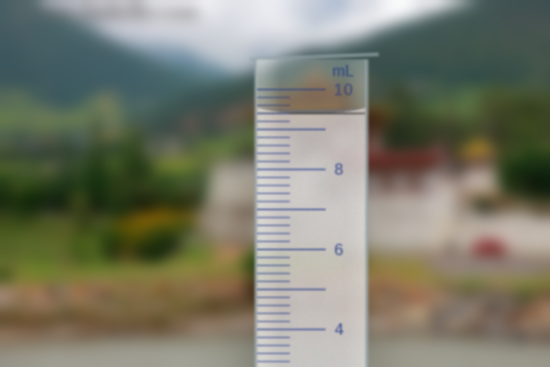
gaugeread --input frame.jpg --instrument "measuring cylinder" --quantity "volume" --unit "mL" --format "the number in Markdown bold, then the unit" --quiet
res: **9.4** mL
